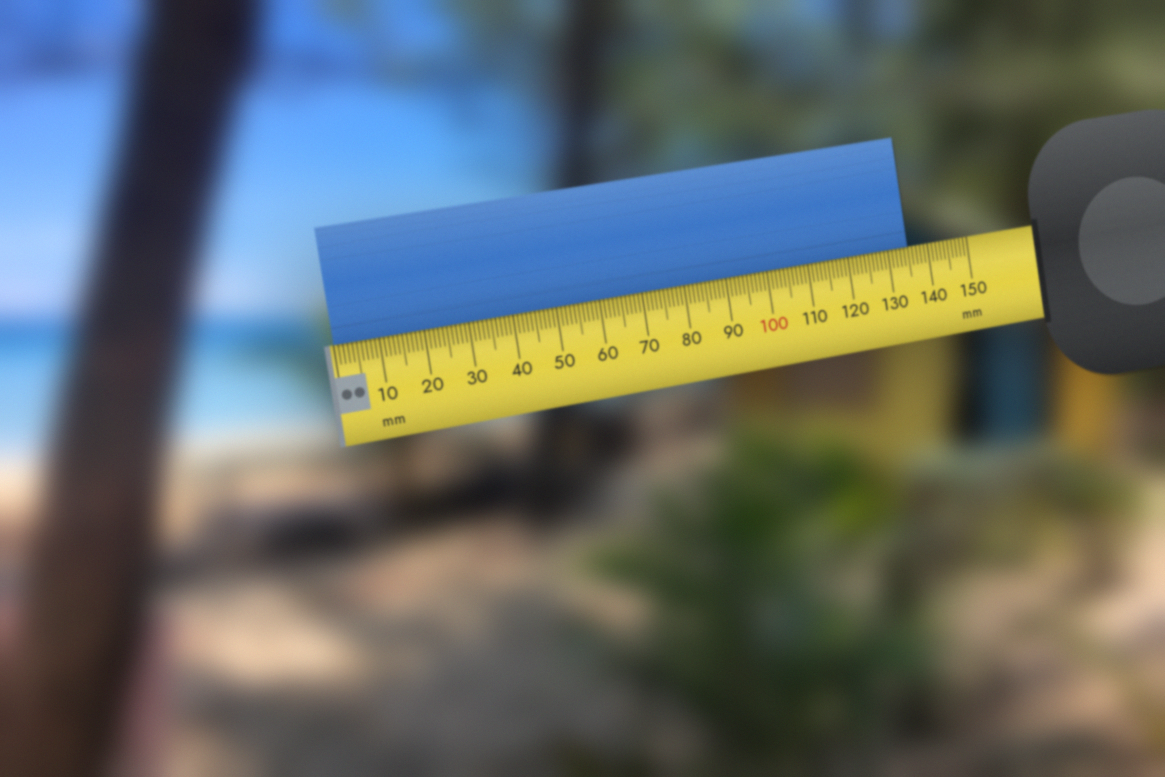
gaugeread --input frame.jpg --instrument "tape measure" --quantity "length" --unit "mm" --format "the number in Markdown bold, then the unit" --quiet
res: **135** mm
